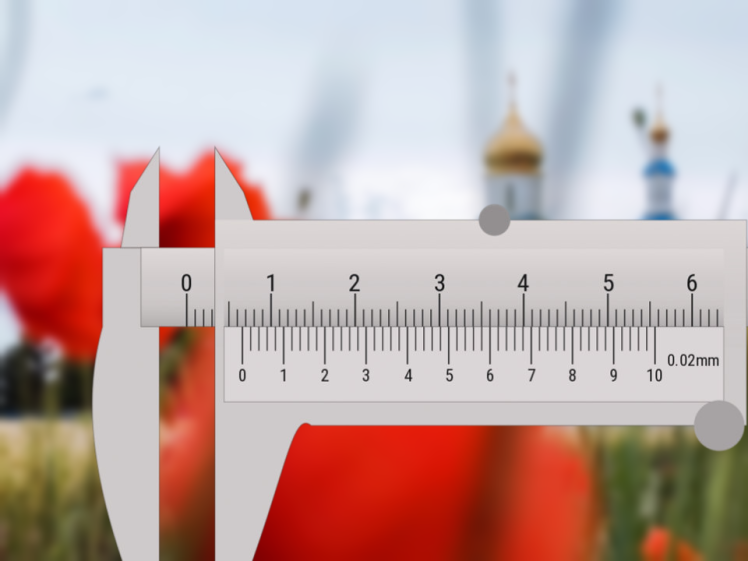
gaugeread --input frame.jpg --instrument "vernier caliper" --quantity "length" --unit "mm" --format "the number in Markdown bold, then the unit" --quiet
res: **6.6** mm
